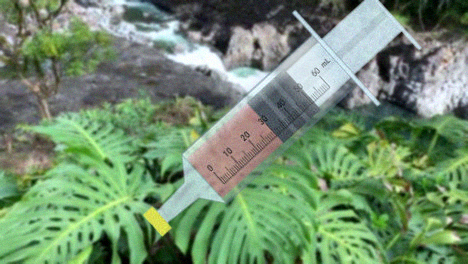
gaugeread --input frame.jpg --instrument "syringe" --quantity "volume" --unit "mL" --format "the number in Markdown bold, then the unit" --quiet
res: **30** mL
